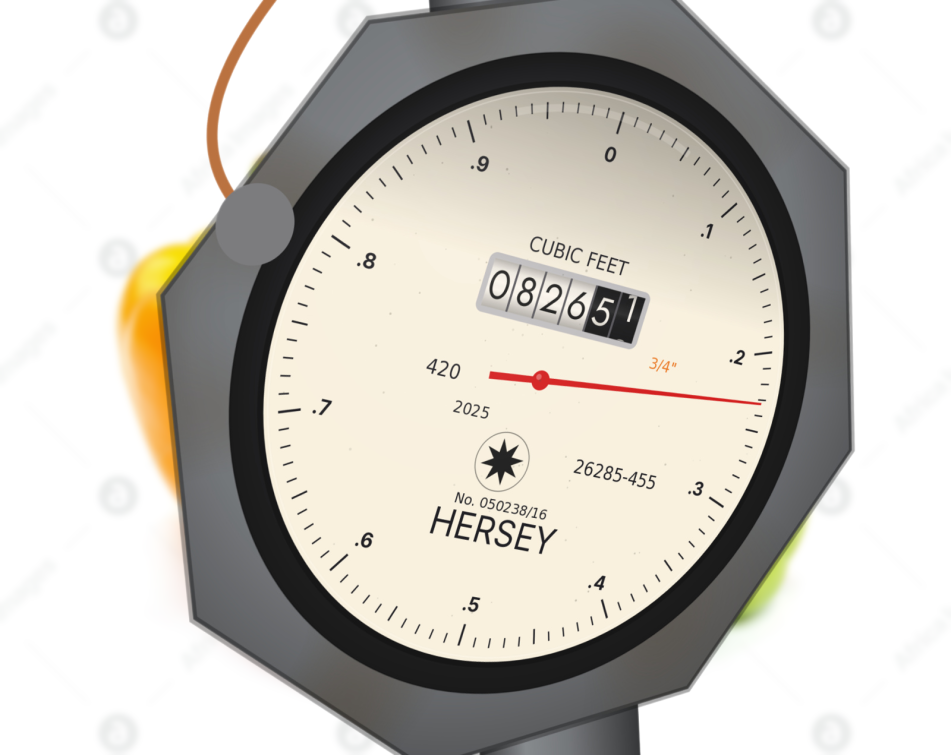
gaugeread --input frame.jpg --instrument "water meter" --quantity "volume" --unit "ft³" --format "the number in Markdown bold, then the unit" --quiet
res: **82651.23** ft³
